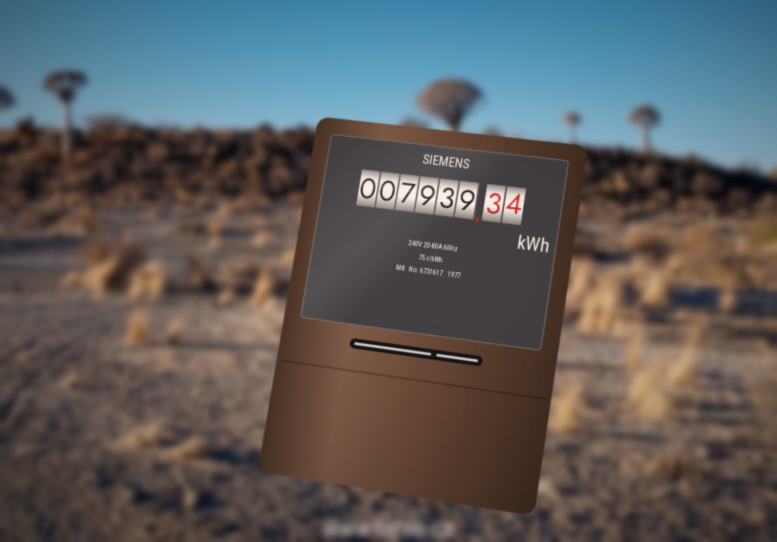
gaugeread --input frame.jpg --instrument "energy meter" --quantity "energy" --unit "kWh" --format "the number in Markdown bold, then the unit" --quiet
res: **7939.34** kWh
